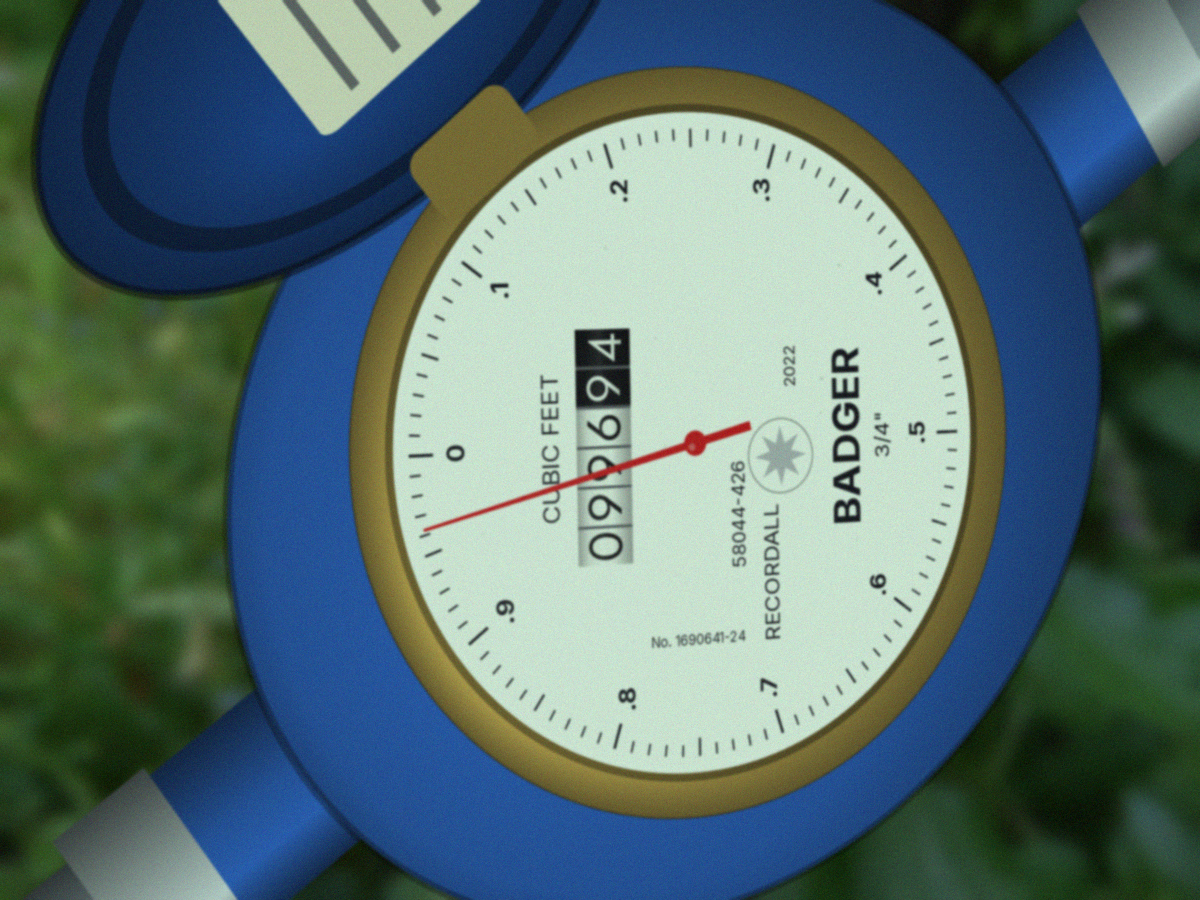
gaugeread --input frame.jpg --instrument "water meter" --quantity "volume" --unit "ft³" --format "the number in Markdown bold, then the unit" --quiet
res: **99693.96** ft³
